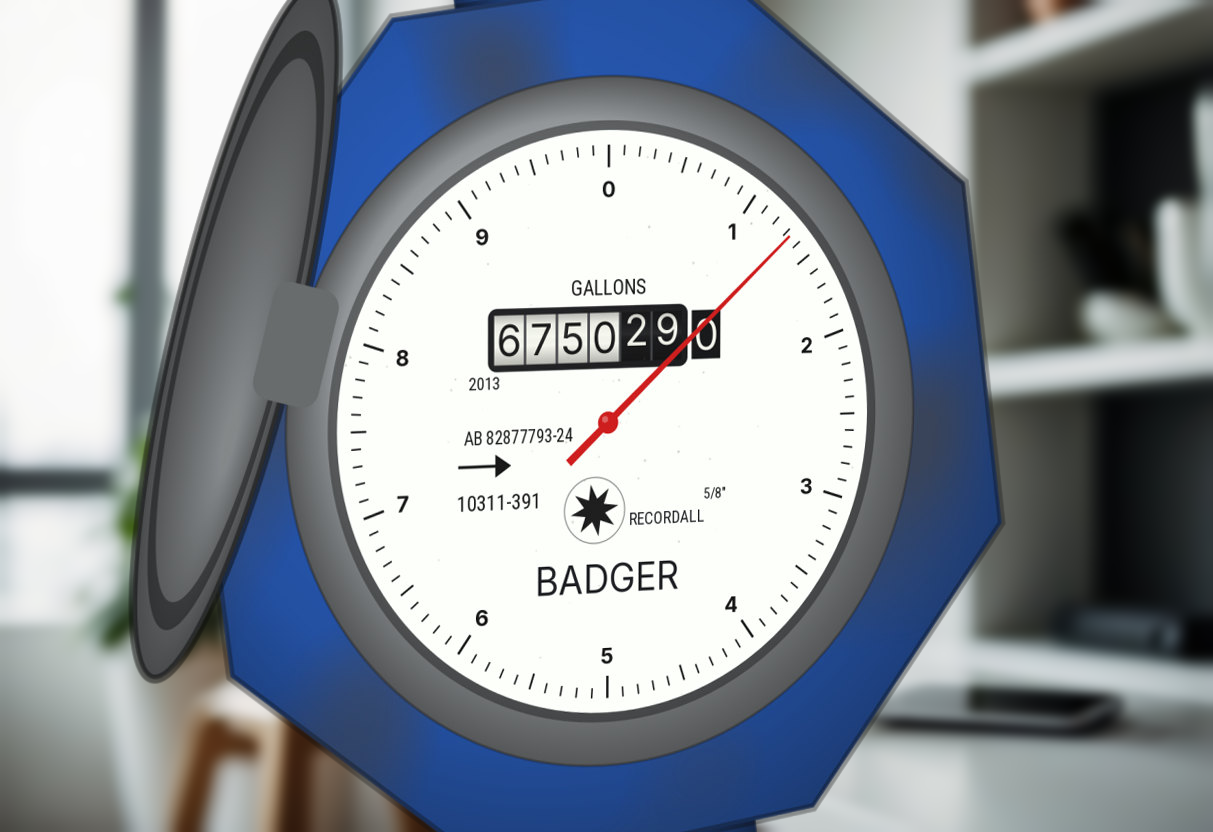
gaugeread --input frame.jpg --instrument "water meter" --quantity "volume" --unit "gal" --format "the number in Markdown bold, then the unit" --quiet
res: **6750291.3** gal
